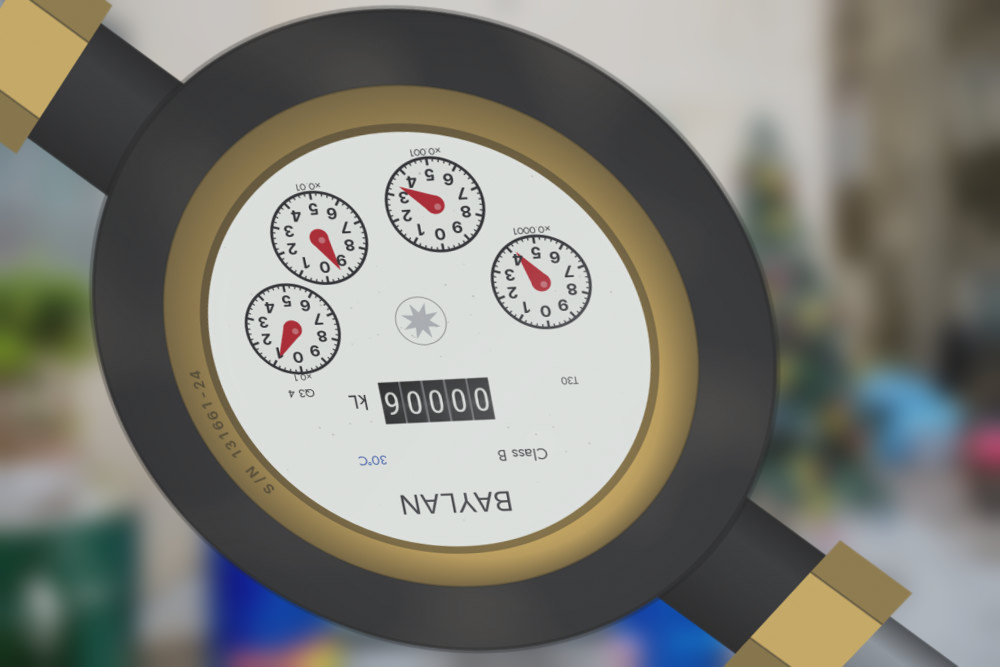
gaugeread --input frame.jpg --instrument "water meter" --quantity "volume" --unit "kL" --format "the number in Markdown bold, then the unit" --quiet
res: **6.0934** kL
